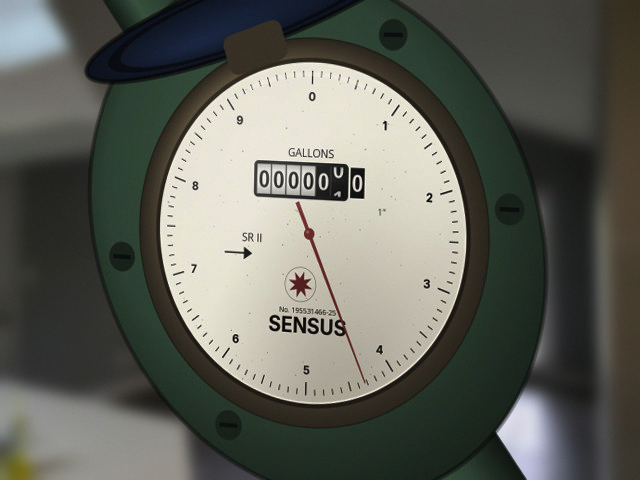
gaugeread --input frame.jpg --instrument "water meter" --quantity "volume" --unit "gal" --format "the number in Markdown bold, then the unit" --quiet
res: **4.3** gal
